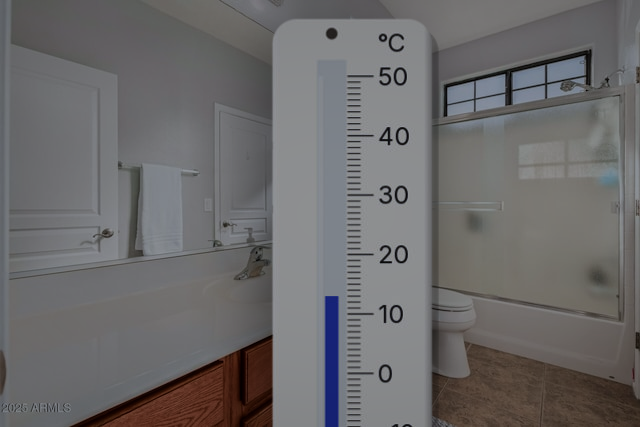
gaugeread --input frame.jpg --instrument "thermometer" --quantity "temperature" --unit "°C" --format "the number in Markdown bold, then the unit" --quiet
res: **13** °C
